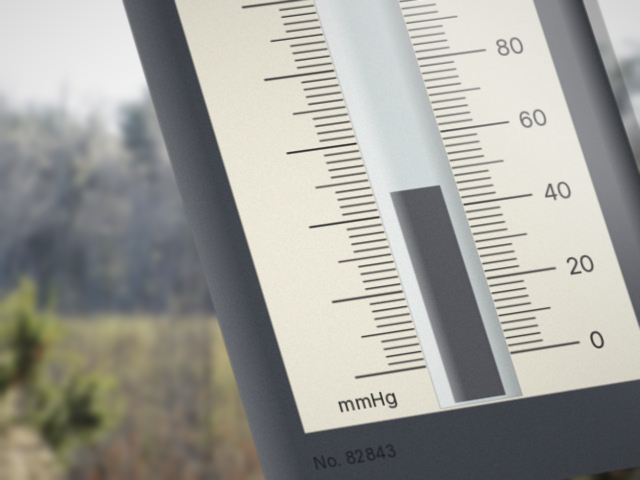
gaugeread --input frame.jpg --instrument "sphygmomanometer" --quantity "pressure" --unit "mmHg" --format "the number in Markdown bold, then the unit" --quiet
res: **46** mmHg
